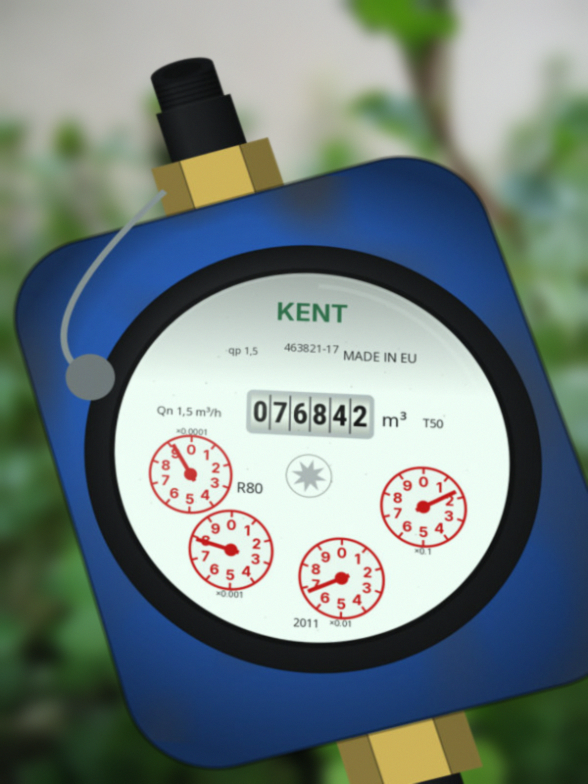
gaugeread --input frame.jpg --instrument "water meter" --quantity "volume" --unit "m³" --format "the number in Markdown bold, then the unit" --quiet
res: **76842.1679** m³
